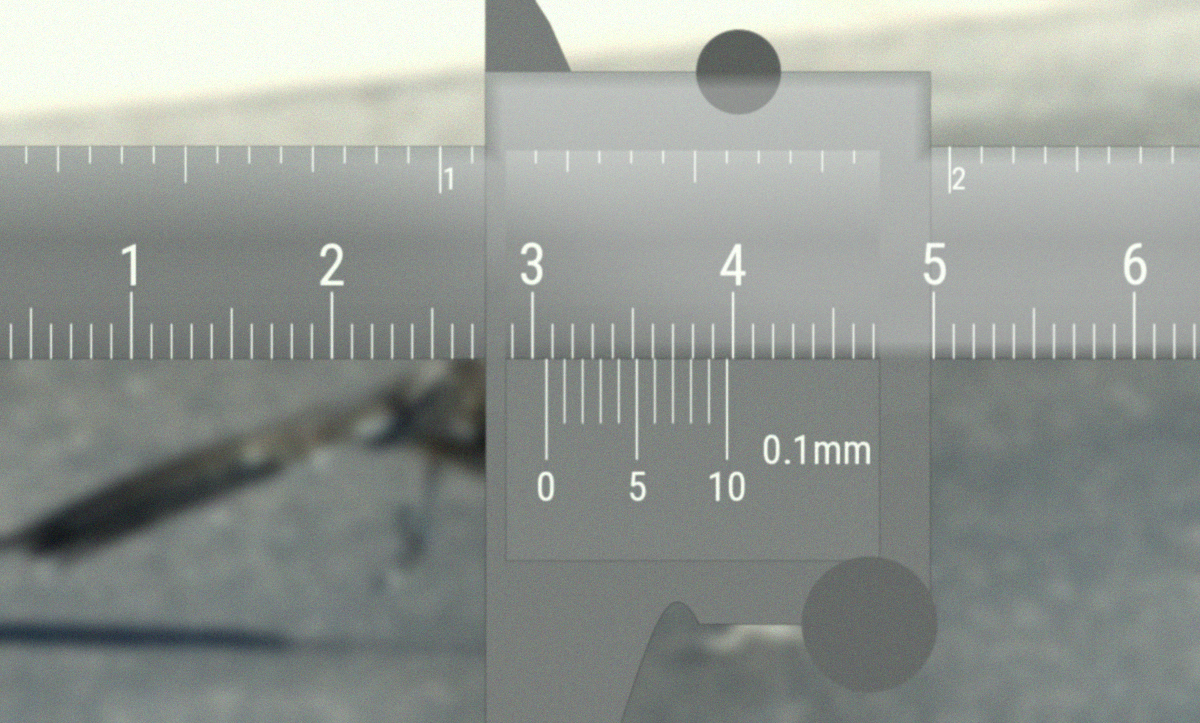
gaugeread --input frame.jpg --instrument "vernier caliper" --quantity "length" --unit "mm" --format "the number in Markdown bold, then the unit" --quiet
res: **30.7** mm
